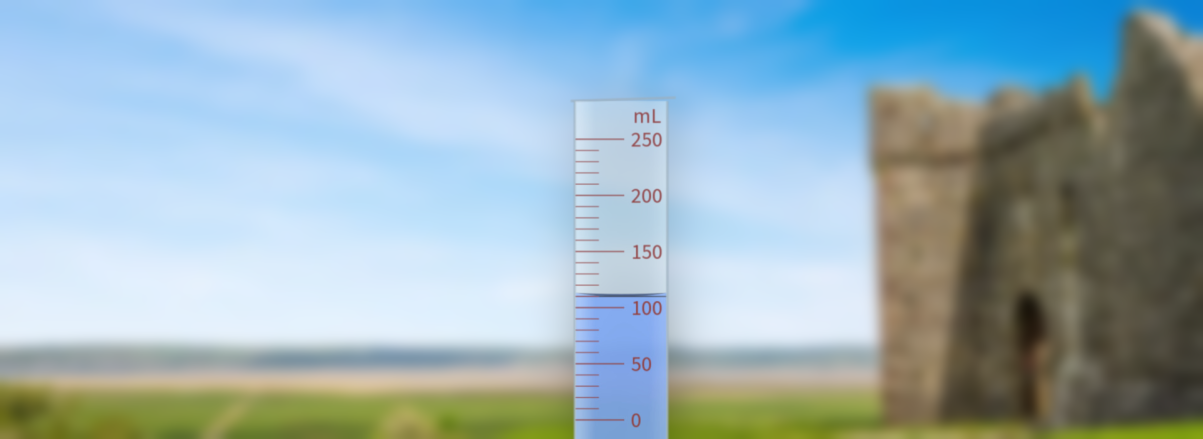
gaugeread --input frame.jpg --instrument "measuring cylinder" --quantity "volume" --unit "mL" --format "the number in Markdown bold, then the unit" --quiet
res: **110** mL
